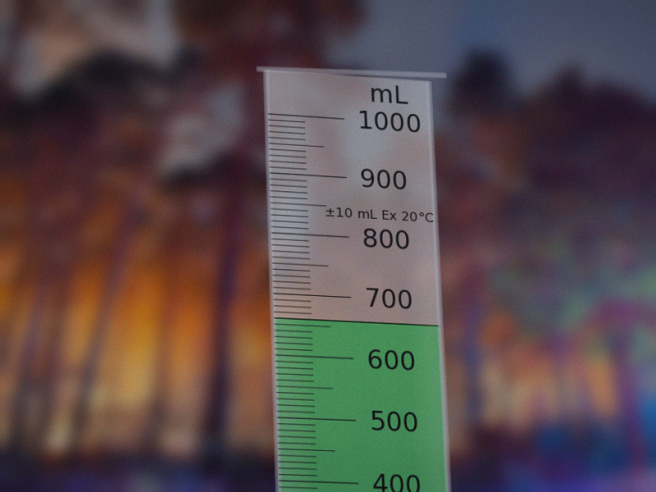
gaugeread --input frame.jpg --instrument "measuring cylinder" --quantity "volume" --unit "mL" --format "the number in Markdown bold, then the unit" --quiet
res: **660** mL
